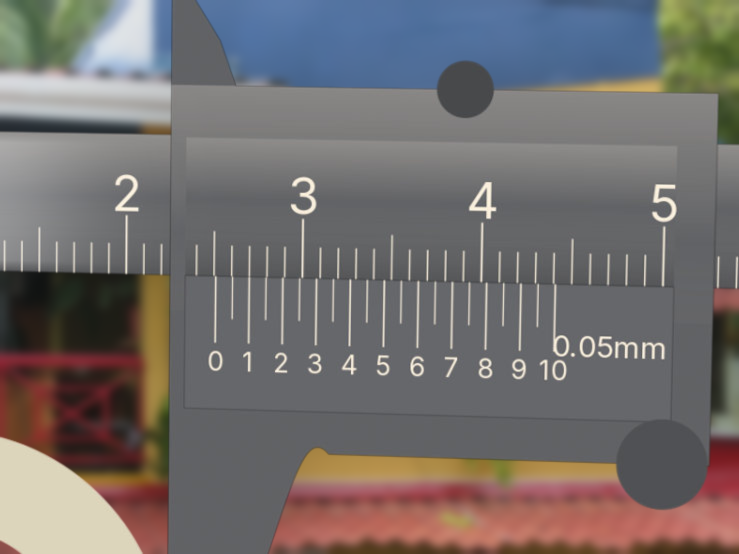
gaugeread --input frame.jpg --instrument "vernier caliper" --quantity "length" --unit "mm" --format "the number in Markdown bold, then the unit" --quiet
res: **25.1** mm
